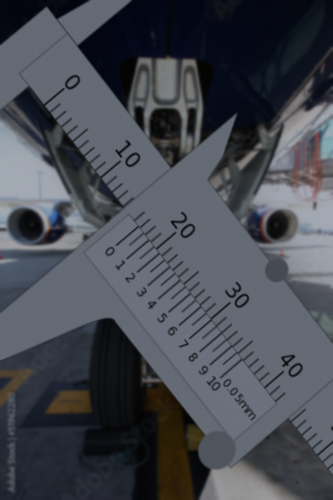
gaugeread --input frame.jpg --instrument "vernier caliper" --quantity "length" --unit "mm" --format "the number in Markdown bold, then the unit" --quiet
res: **16.8** mm
